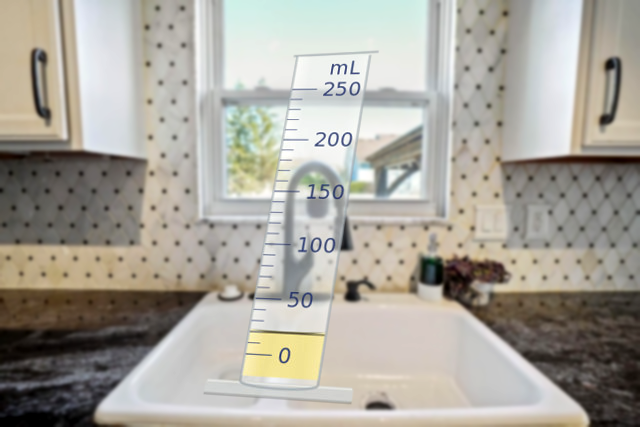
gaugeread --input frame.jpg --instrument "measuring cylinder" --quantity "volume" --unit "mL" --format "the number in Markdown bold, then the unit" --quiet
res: **20** mL
